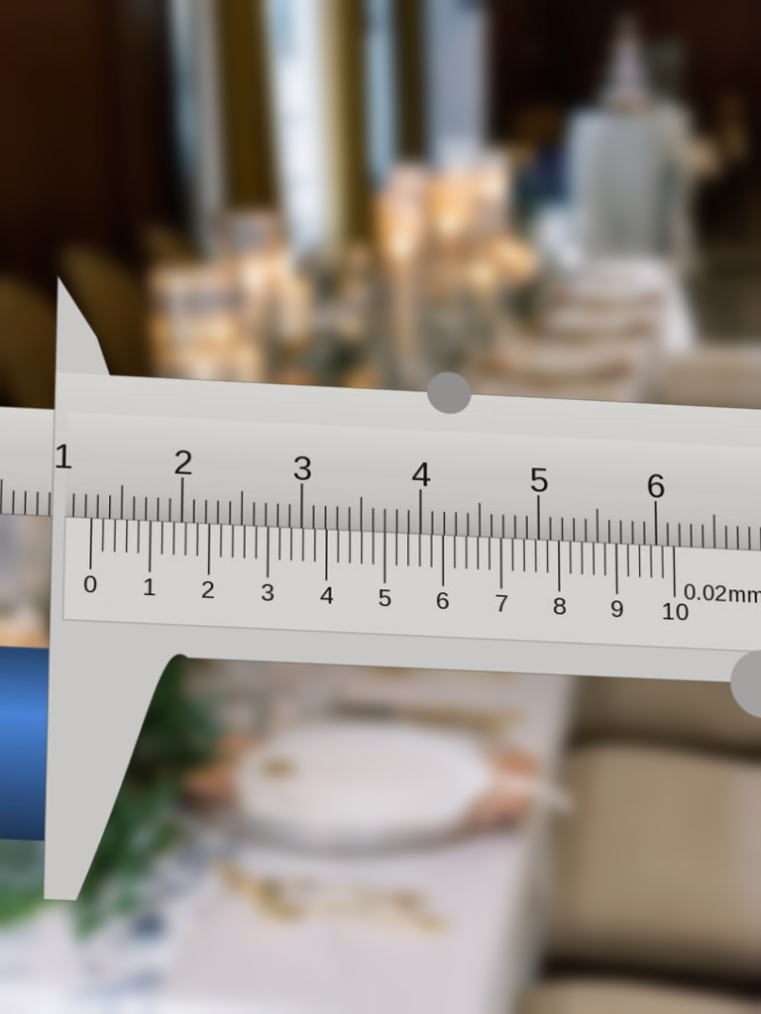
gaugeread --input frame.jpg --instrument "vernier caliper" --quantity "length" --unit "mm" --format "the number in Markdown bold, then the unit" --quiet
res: **12.5** mm
